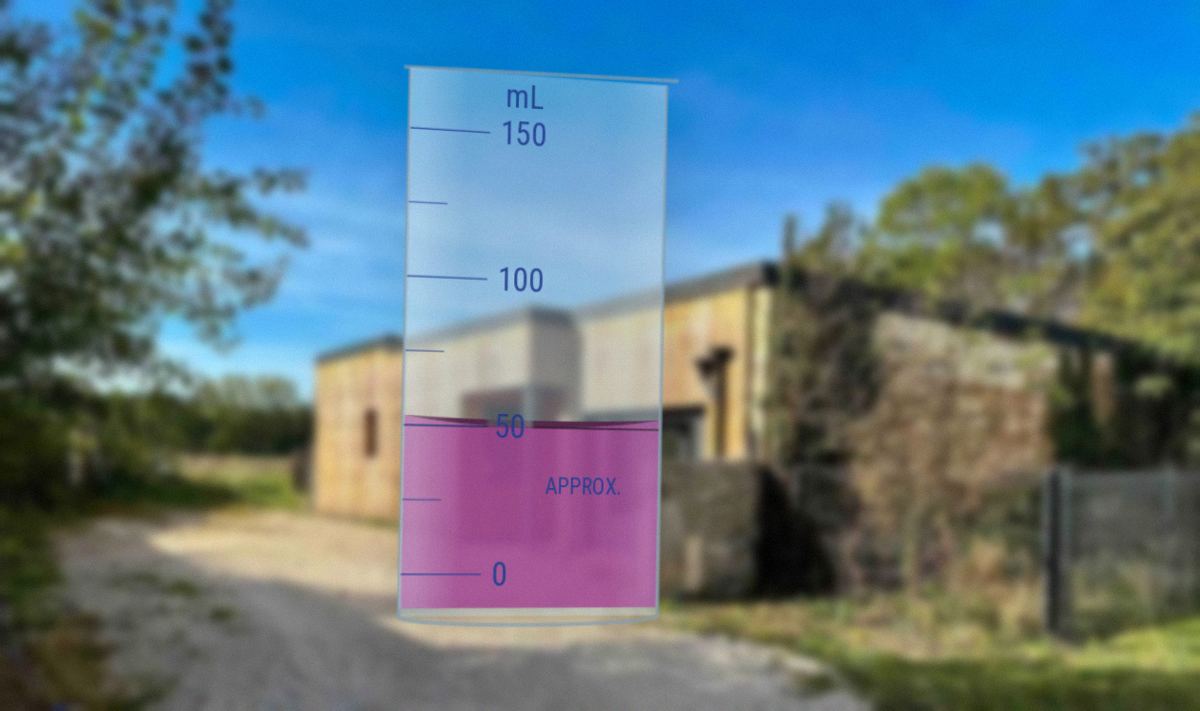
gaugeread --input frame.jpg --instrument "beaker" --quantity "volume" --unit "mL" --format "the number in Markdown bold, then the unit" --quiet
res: **50** mL
